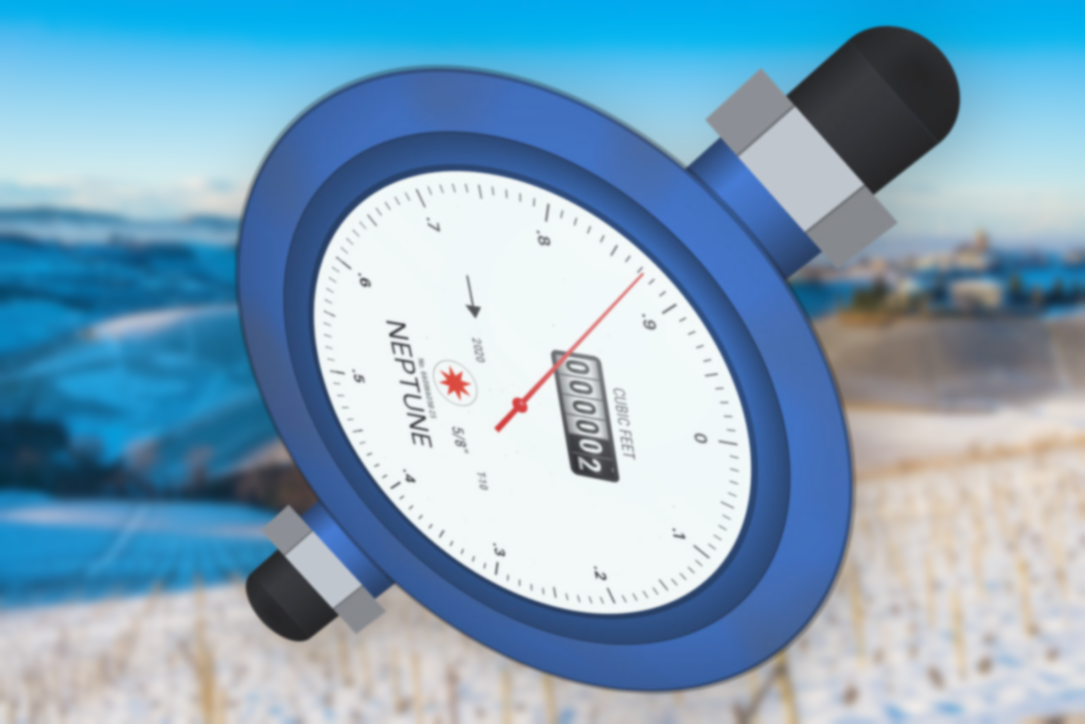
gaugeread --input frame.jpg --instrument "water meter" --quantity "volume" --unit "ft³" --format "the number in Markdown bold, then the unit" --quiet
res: **1.87** ft³
